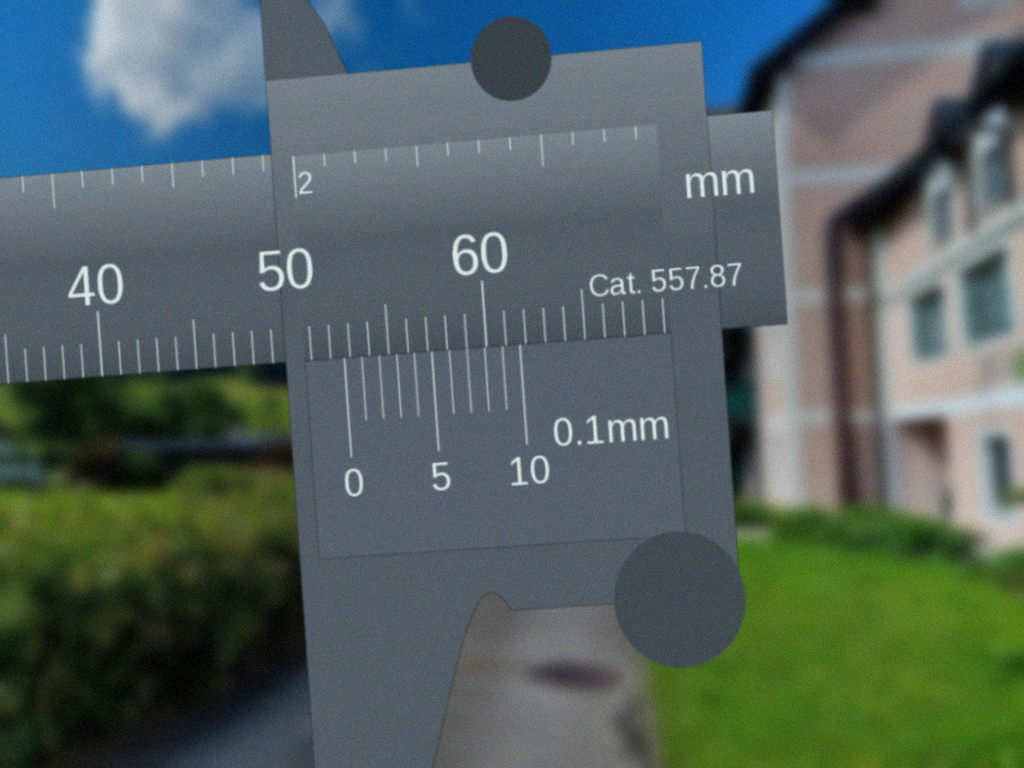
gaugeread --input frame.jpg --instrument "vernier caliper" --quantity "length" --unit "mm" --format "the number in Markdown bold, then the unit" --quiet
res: **52.7** mm
